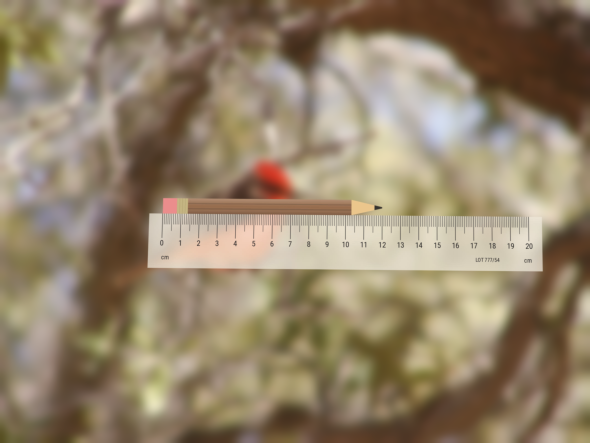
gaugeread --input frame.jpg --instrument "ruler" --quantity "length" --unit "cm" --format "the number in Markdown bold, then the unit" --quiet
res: **12** cm
